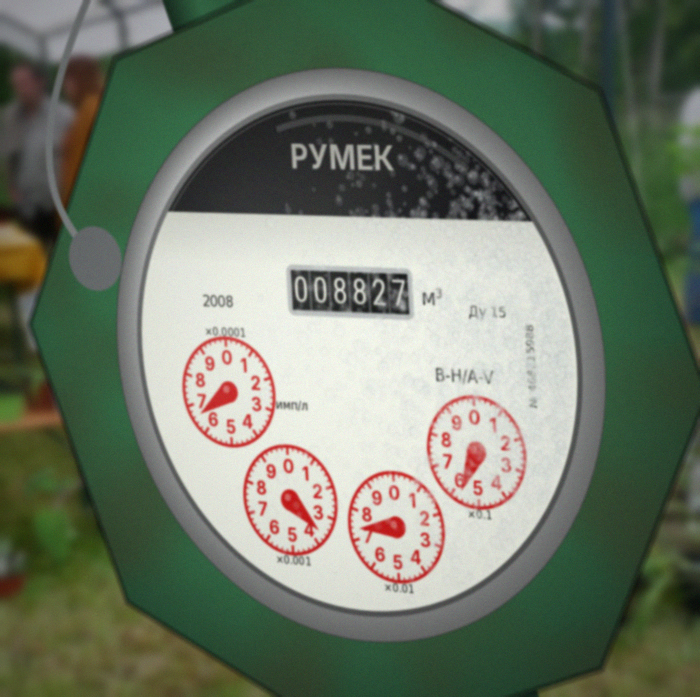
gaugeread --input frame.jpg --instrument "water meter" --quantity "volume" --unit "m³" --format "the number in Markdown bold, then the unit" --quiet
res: **8827.5736** m³
